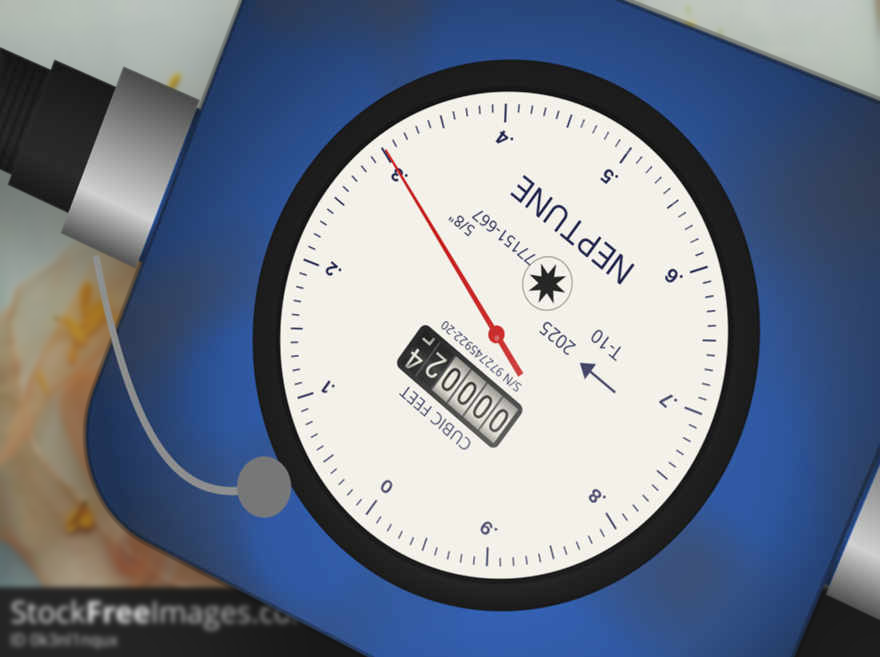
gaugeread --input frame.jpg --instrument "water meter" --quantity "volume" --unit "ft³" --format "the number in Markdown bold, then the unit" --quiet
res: **24.30** ft³
